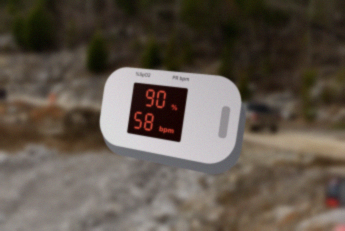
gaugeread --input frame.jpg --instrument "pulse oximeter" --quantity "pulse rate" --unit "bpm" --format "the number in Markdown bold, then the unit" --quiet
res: **58** bpm
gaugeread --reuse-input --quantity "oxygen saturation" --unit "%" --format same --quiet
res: **90** %
